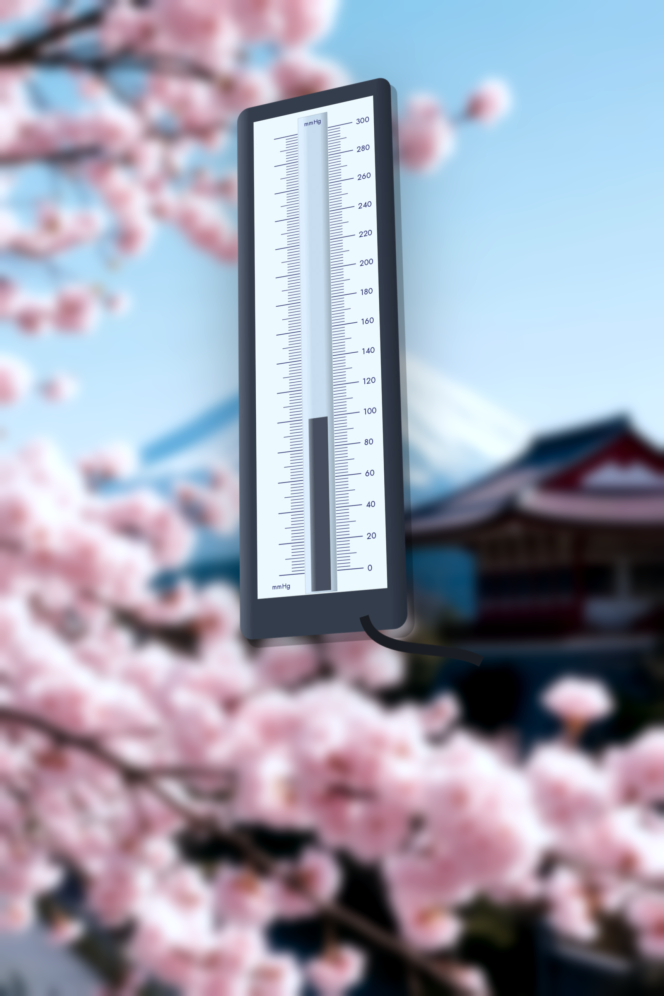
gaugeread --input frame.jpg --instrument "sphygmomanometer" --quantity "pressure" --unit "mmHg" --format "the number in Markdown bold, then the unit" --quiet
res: **100** mmHg
